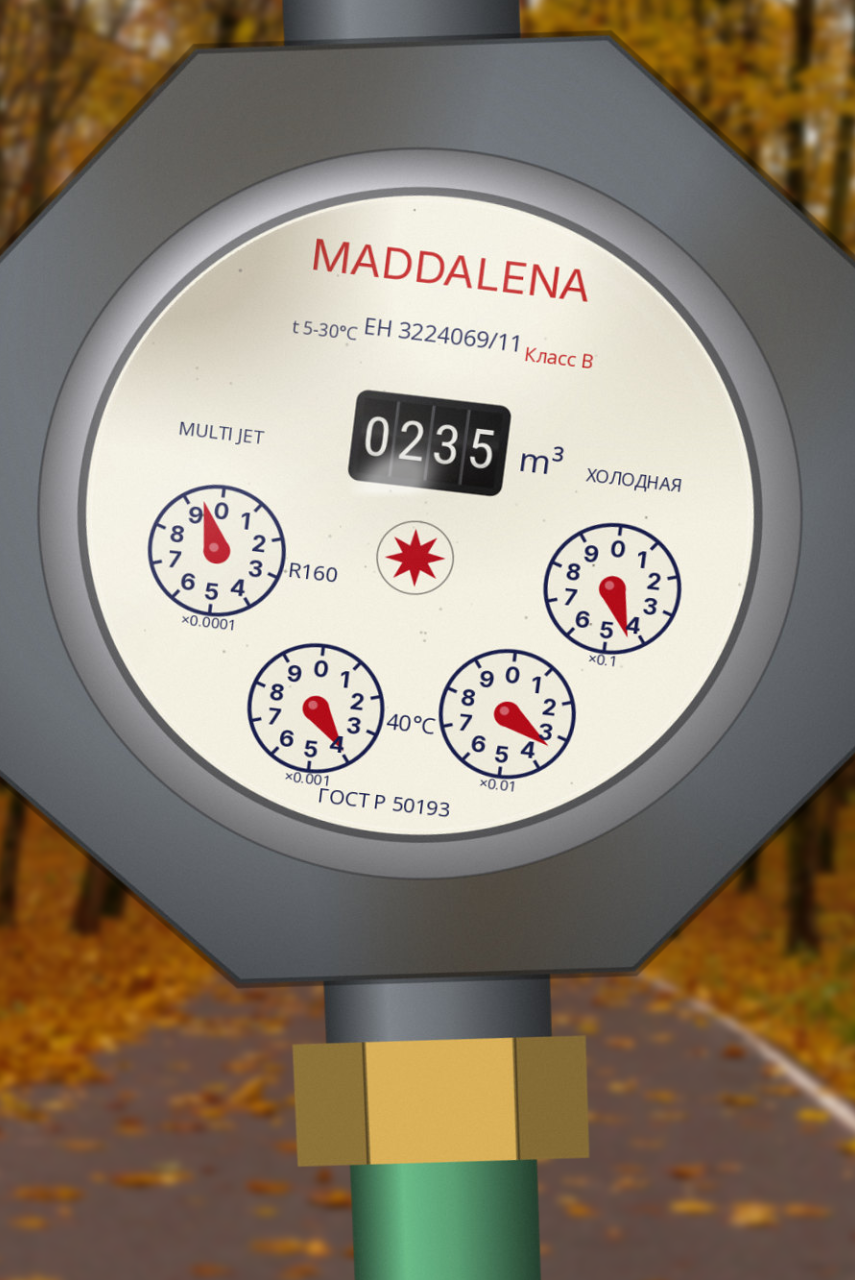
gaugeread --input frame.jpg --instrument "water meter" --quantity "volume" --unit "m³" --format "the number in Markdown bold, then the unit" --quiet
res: **235.4339** m³
